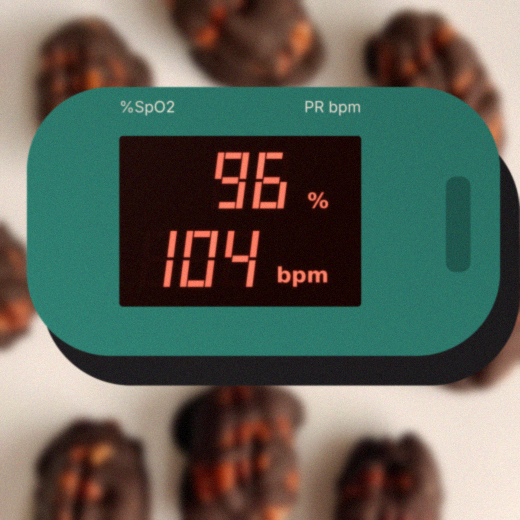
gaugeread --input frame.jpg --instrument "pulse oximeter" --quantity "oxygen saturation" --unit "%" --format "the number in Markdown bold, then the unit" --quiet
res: **96** %
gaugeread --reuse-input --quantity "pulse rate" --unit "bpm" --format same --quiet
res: **104** bpm
